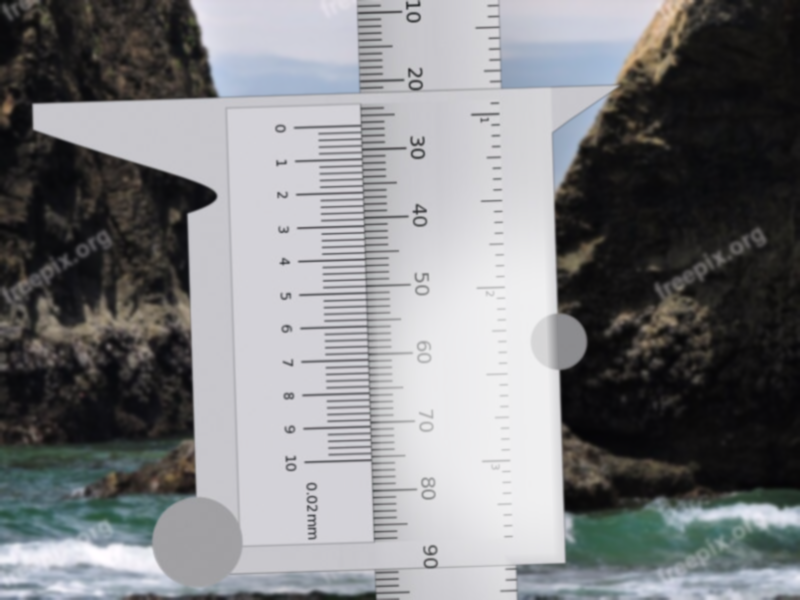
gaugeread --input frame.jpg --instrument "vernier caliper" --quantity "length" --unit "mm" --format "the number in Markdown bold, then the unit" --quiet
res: **26.5** mm
